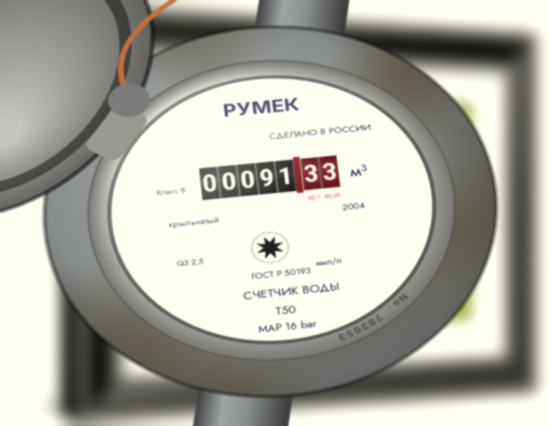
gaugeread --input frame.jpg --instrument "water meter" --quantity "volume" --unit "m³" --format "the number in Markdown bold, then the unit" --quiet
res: **91.33** m³
